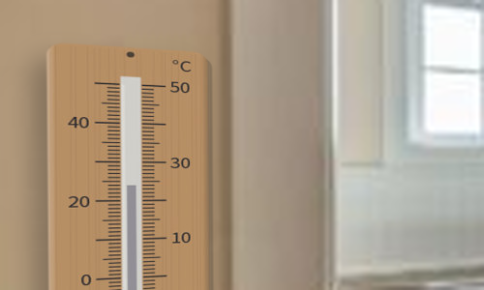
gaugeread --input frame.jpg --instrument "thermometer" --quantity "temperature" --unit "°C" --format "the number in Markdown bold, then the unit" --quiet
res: **24** °C
